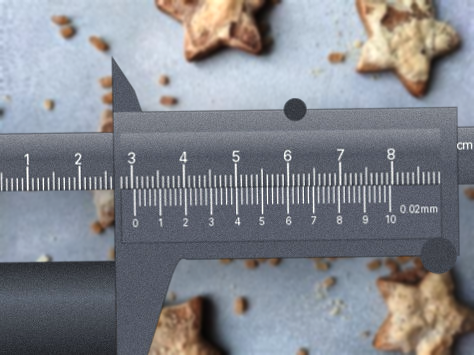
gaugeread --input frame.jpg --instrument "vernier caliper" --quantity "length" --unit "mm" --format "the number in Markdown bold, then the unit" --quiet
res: **30.5** mm
